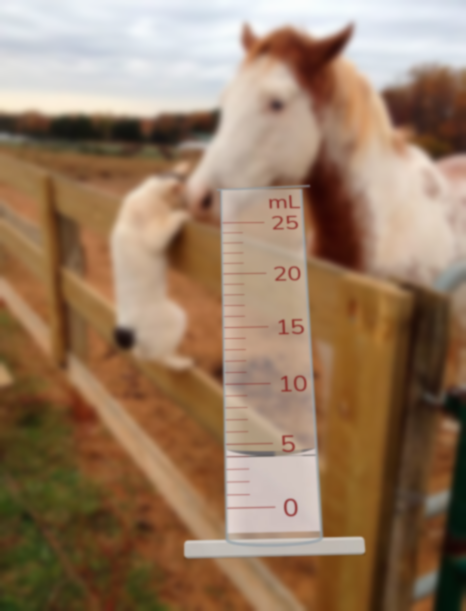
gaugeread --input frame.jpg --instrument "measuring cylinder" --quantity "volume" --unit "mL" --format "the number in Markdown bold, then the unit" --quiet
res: **4** mL
